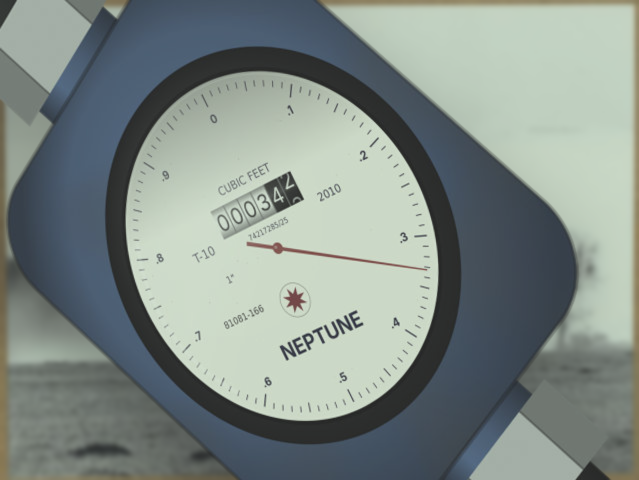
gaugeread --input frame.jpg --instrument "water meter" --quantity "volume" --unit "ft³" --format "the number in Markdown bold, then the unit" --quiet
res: **342.33** ft³
